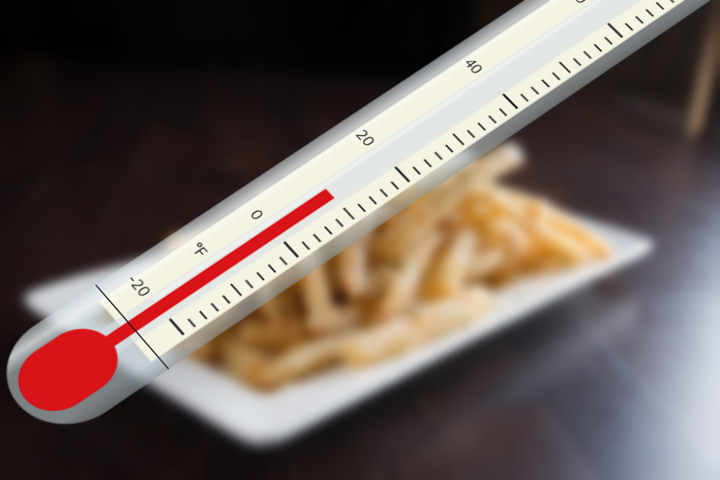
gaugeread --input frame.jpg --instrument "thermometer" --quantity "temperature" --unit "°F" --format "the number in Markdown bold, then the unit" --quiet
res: **10** °F
